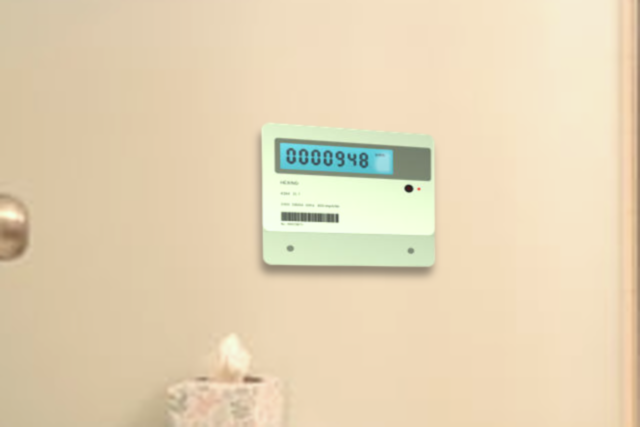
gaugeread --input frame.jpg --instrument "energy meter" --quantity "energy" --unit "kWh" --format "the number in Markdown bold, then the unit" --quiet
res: **948** kWh
